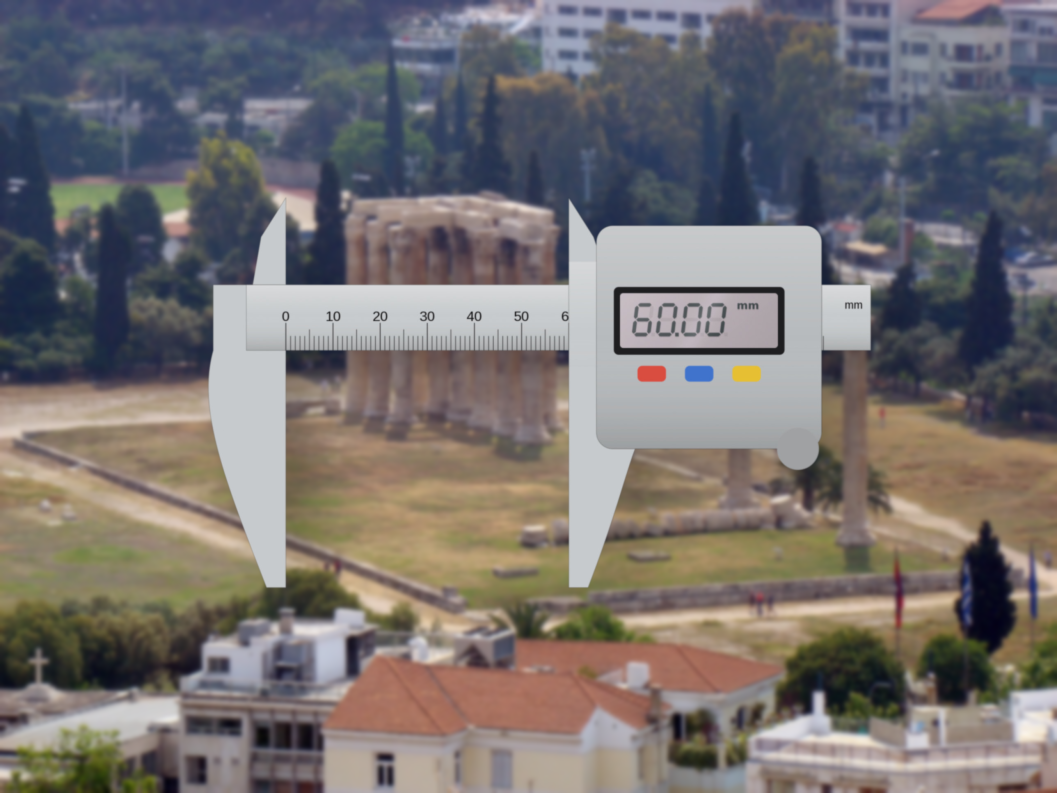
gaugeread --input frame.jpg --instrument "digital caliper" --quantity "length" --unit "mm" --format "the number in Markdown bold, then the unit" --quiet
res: **60.00** mm
